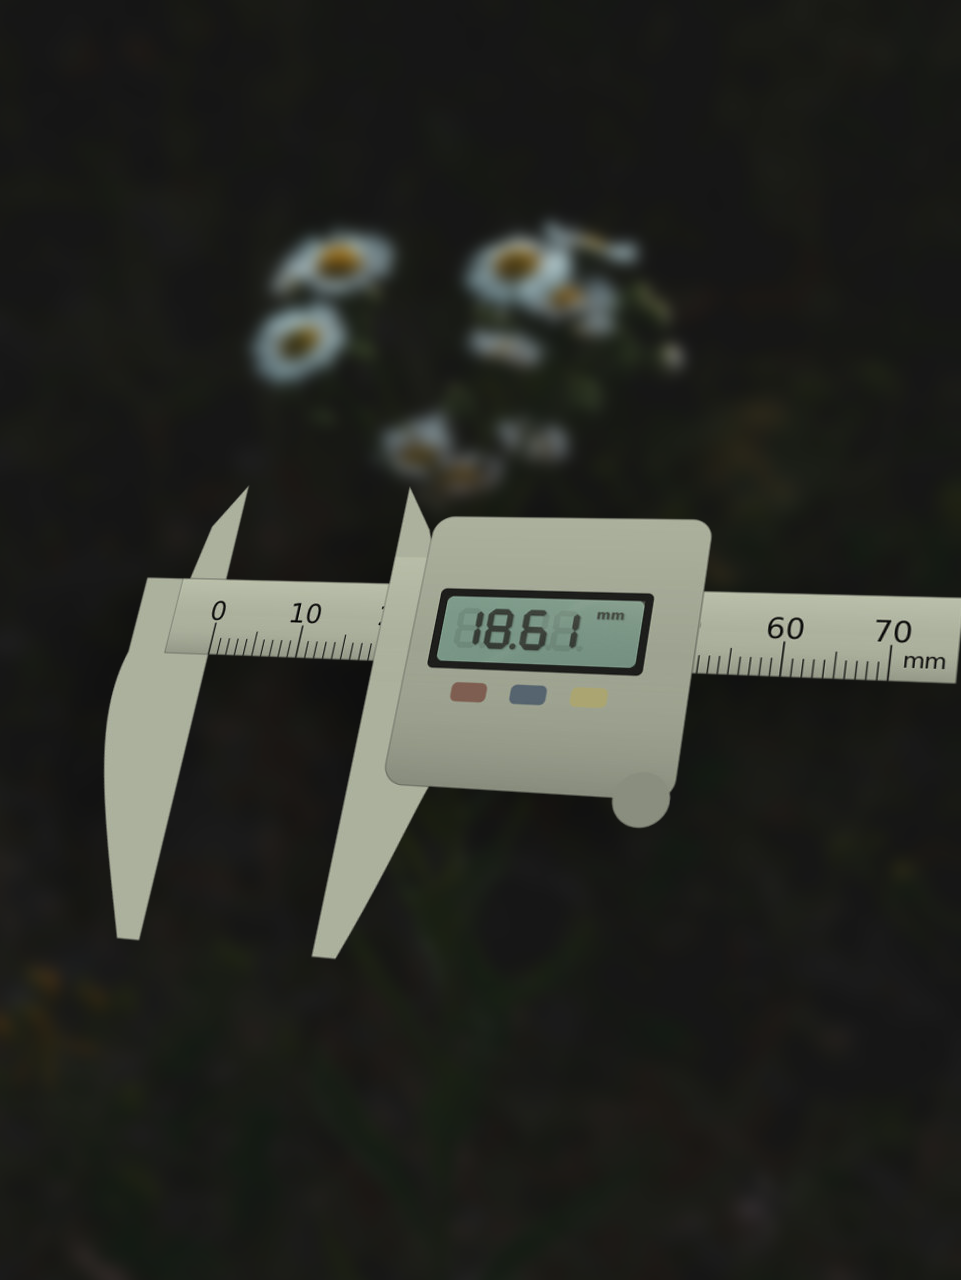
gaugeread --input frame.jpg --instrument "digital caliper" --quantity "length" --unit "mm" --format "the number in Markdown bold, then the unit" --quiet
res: **18.61** mm
